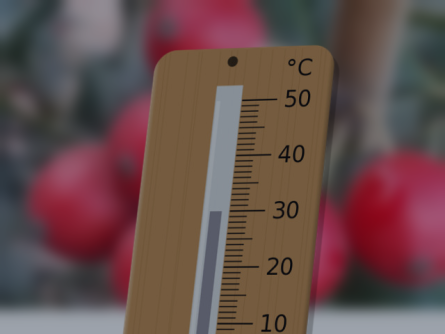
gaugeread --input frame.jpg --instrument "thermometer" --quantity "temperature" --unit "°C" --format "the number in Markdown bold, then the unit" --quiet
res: **30** °C
